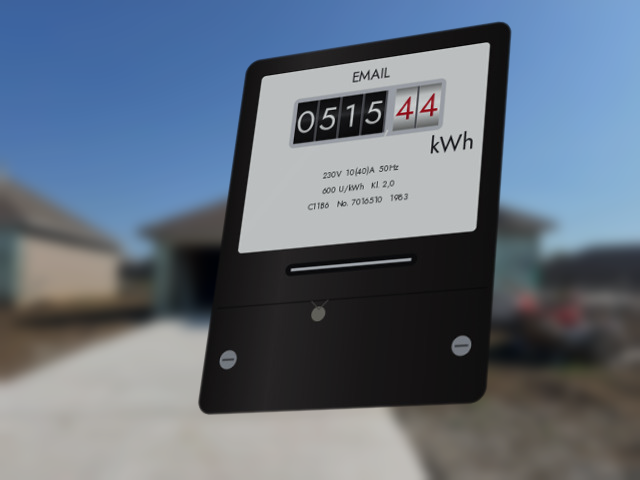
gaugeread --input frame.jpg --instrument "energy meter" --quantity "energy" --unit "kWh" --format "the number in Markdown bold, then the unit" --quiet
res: **515.44** kWh
